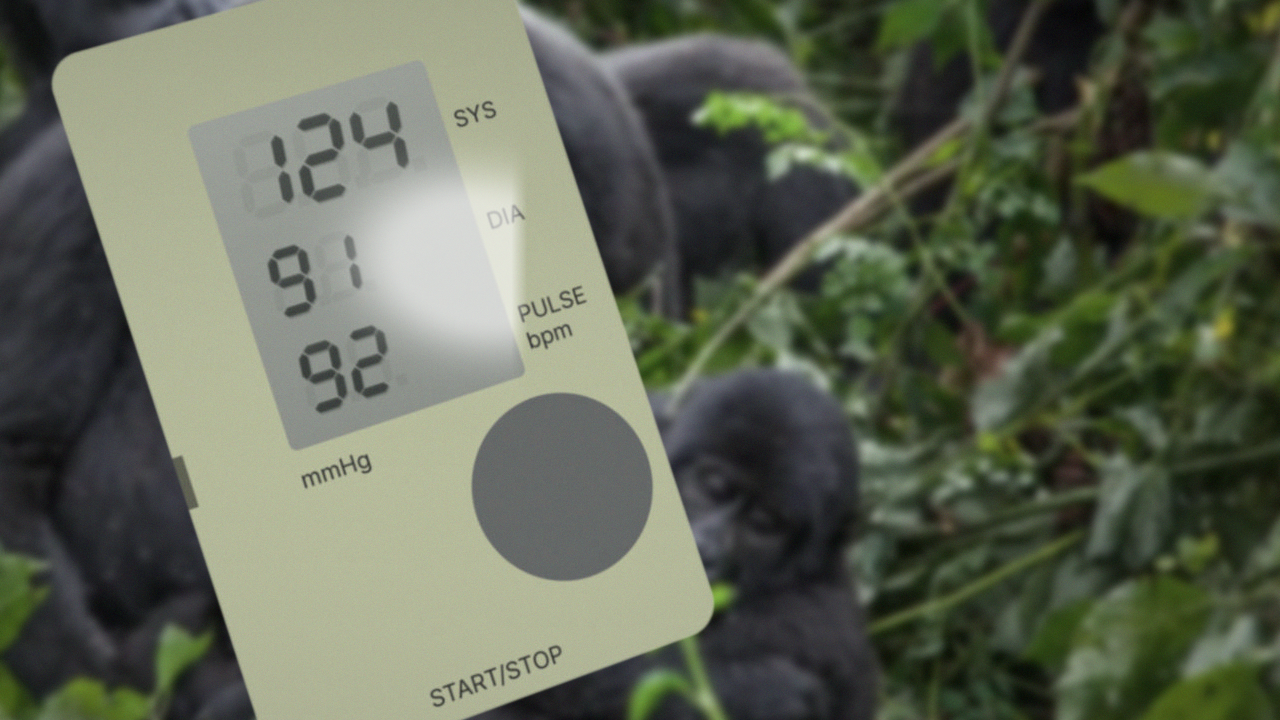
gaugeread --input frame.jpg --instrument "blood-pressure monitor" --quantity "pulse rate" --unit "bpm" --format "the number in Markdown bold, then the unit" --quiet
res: **92** bpm
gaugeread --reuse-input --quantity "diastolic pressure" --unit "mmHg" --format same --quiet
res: **91** mmHg
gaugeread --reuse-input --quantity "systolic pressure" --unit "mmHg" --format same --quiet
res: **124** mmHg
